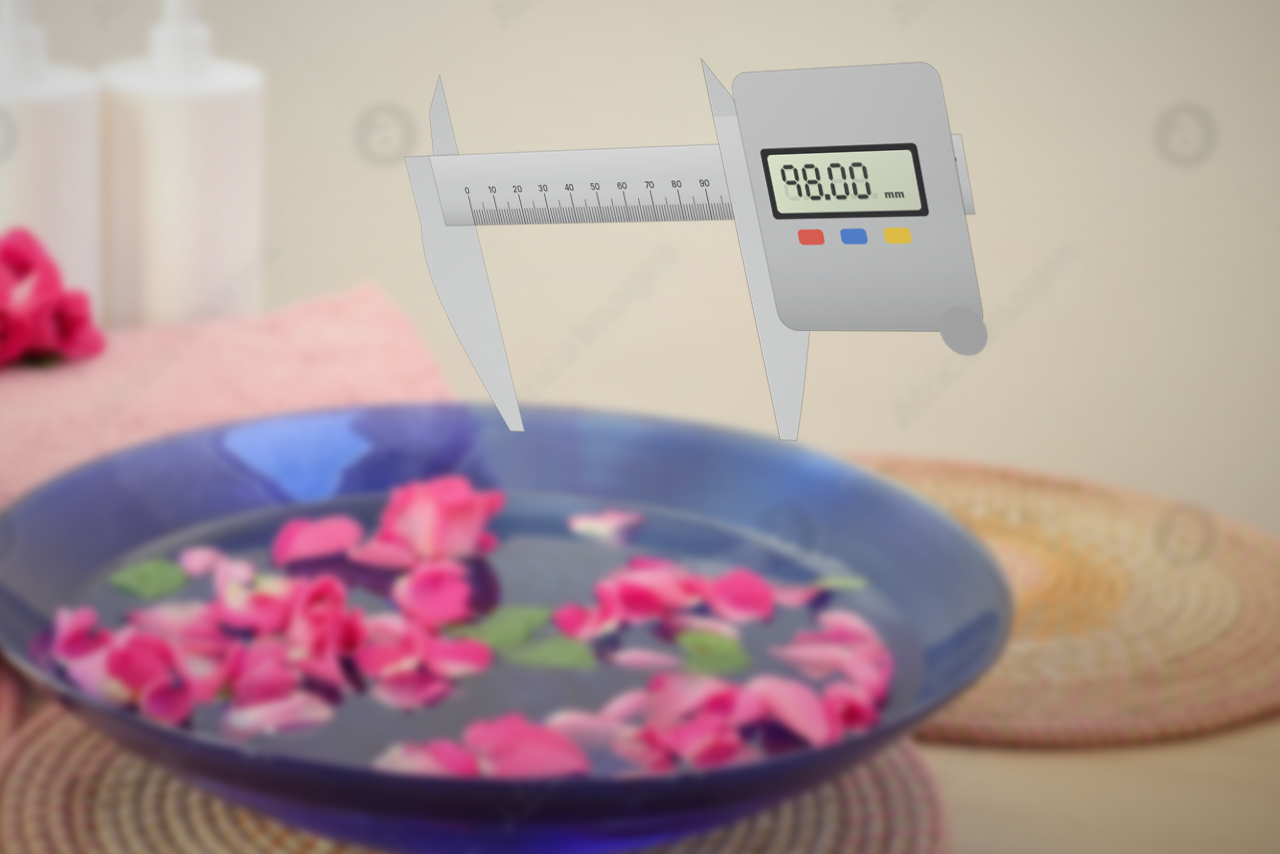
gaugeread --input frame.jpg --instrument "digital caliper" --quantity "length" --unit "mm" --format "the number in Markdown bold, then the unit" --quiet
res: **98.00** mm
